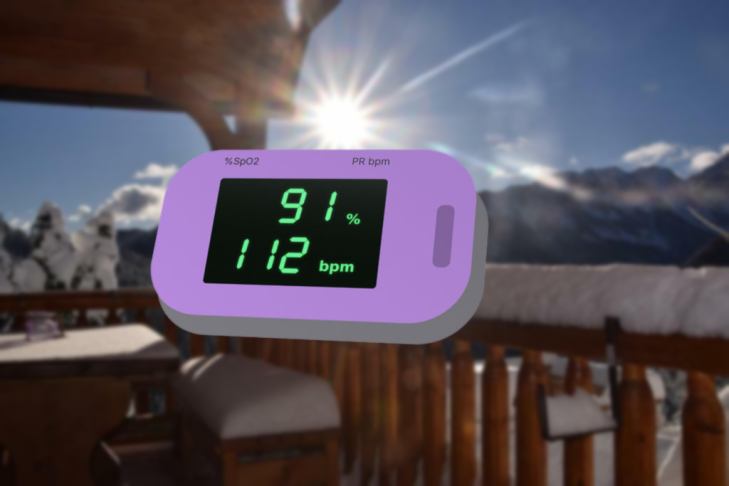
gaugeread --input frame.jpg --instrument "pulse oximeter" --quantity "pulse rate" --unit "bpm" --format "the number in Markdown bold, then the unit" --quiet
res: **112** bpm
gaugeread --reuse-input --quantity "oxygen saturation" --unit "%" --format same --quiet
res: **91** %
